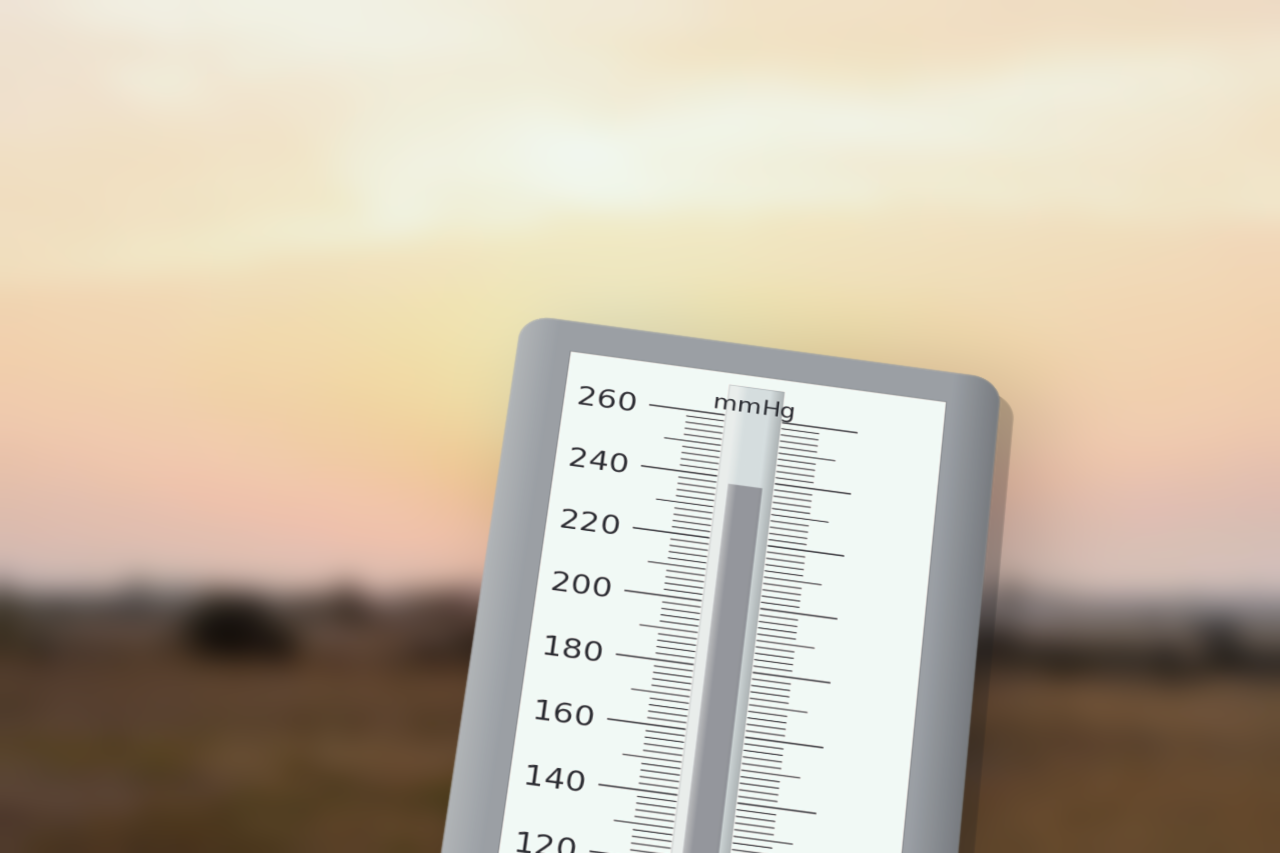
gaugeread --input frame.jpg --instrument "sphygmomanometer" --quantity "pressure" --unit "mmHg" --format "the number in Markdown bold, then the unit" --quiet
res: **238** mmHg
